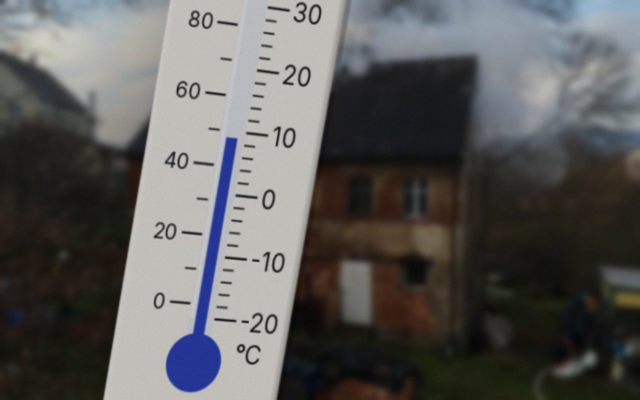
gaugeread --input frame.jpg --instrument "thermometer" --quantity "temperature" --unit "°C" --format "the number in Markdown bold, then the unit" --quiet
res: **9** °C
